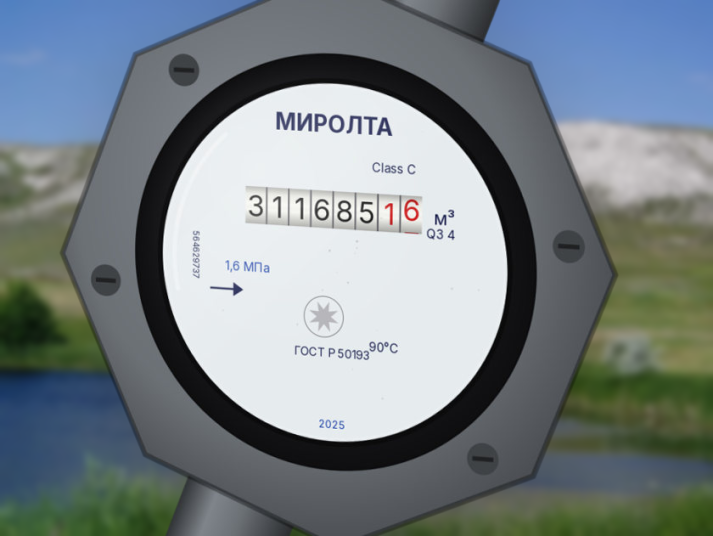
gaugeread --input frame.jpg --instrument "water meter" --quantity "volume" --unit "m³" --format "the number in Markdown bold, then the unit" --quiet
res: **311685.16** m³
